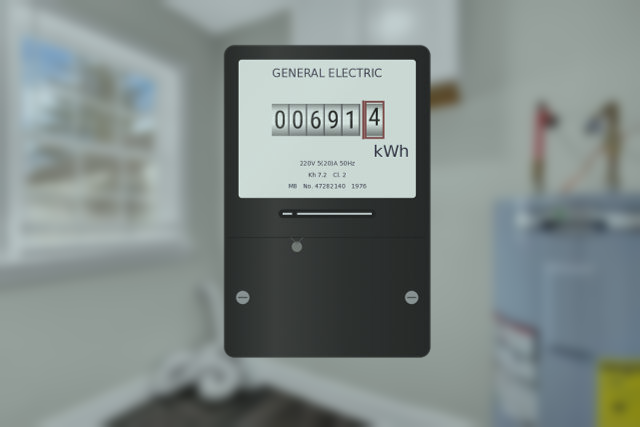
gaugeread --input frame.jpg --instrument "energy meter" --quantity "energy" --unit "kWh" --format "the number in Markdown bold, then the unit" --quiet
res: **691.4** kWh
